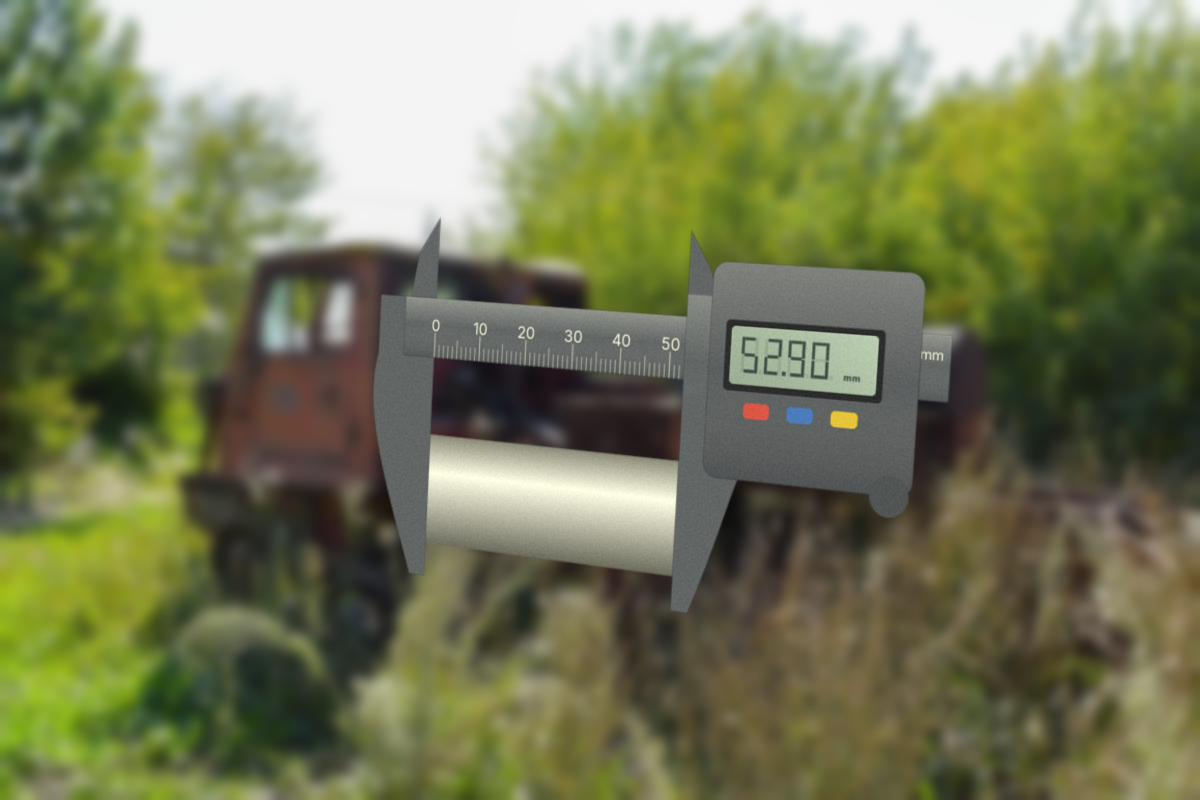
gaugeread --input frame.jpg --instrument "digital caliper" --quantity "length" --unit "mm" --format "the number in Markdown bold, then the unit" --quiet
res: **52.90** mm
